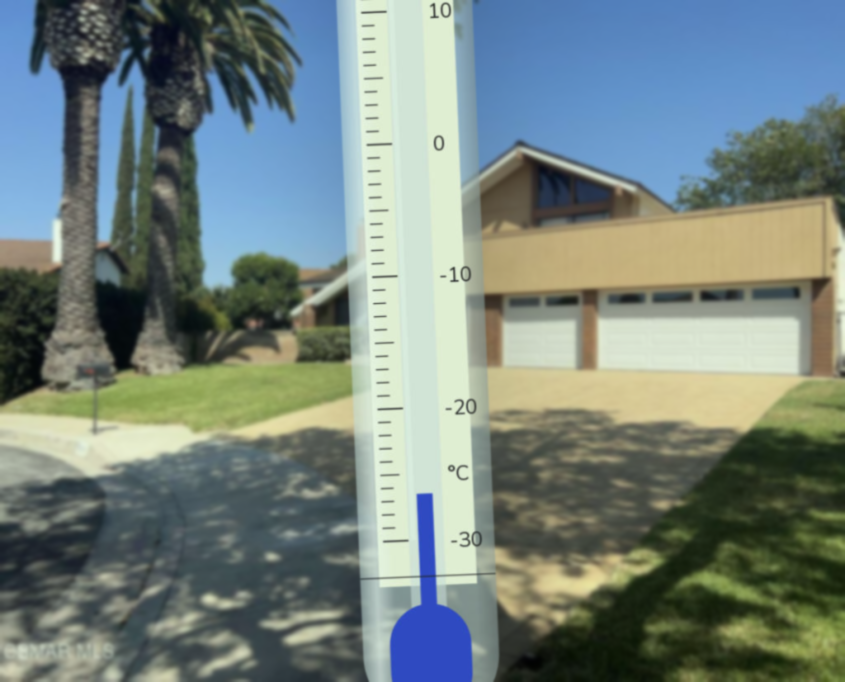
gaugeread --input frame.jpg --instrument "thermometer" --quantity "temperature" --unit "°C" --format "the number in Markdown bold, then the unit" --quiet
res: **-26.5** °C
